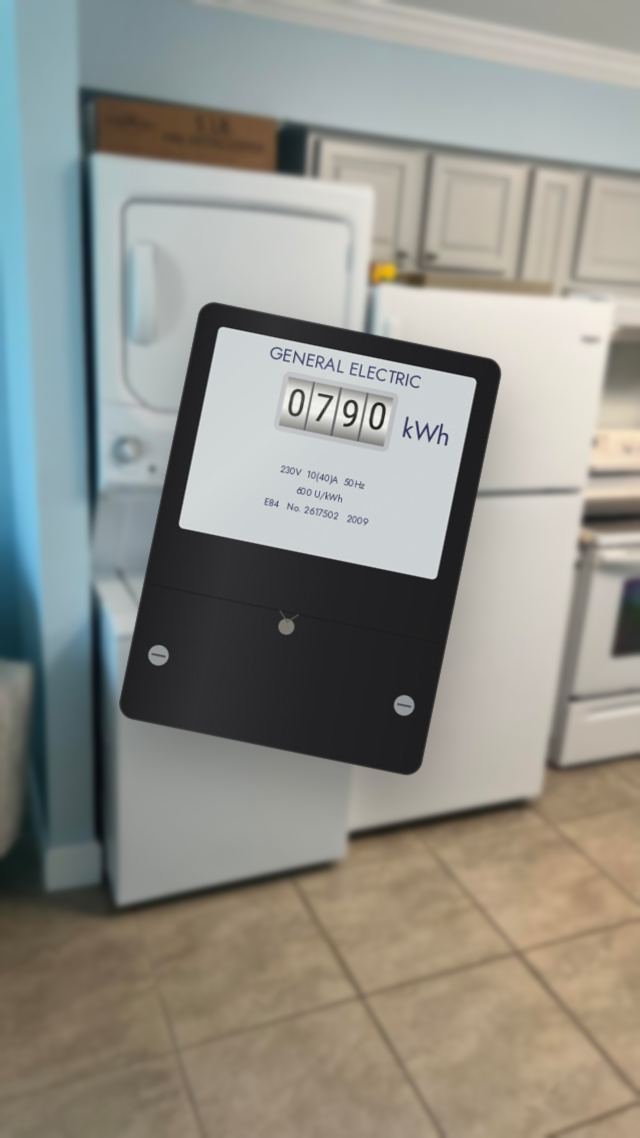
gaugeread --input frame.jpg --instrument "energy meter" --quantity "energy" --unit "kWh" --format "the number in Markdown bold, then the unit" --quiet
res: **790** kWh
